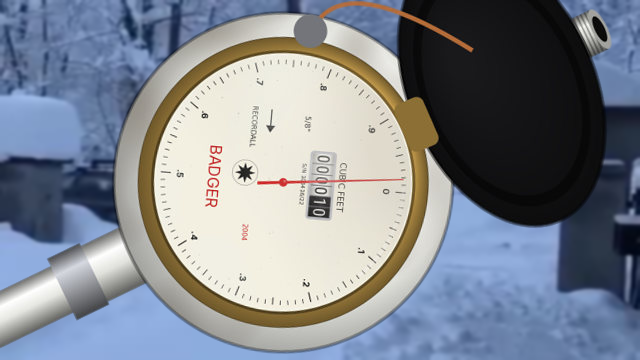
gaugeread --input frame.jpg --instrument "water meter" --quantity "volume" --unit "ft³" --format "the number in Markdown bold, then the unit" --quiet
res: **9.98** ft³
